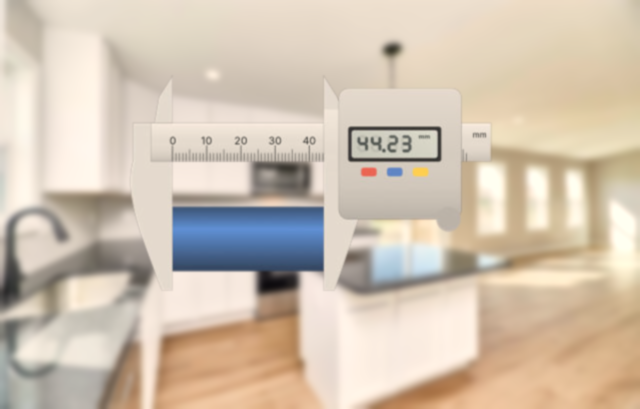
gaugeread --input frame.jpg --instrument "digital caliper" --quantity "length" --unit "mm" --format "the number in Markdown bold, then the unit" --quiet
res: **44.23** mm
